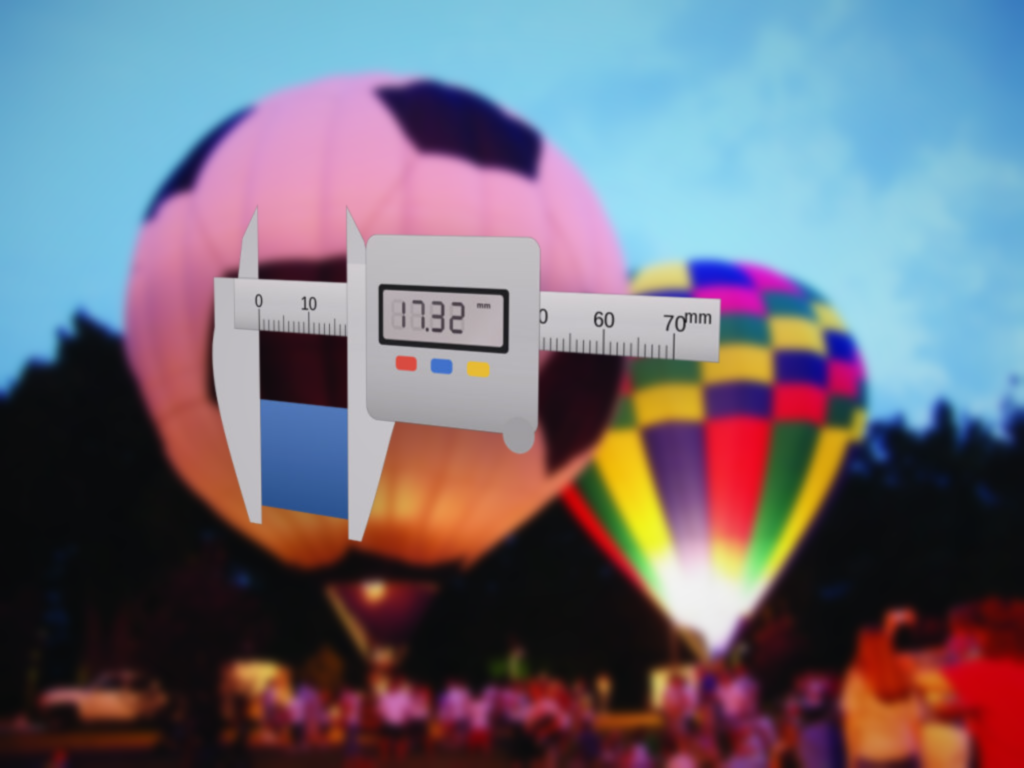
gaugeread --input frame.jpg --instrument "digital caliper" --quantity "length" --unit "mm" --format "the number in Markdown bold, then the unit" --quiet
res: **17.32** mm
